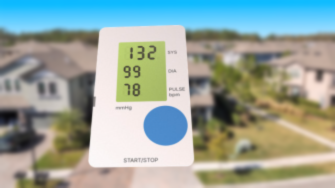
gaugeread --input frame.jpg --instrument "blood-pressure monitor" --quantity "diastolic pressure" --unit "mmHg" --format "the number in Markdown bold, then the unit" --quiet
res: **99** mmHg
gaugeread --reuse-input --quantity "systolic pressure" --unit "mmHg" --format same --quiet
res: **132** mmHg
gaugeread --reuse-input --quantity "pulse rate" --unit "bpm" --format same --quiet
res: **78** bpm
